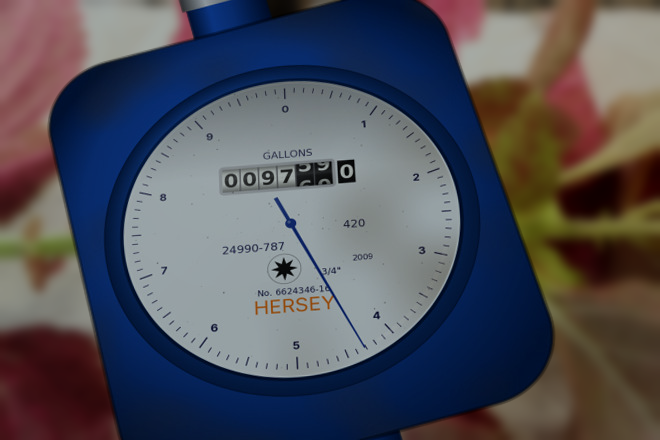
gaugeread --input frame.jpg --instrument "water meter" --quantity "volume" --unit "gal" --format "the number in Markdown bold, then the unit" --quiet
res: **97594.3** gal
